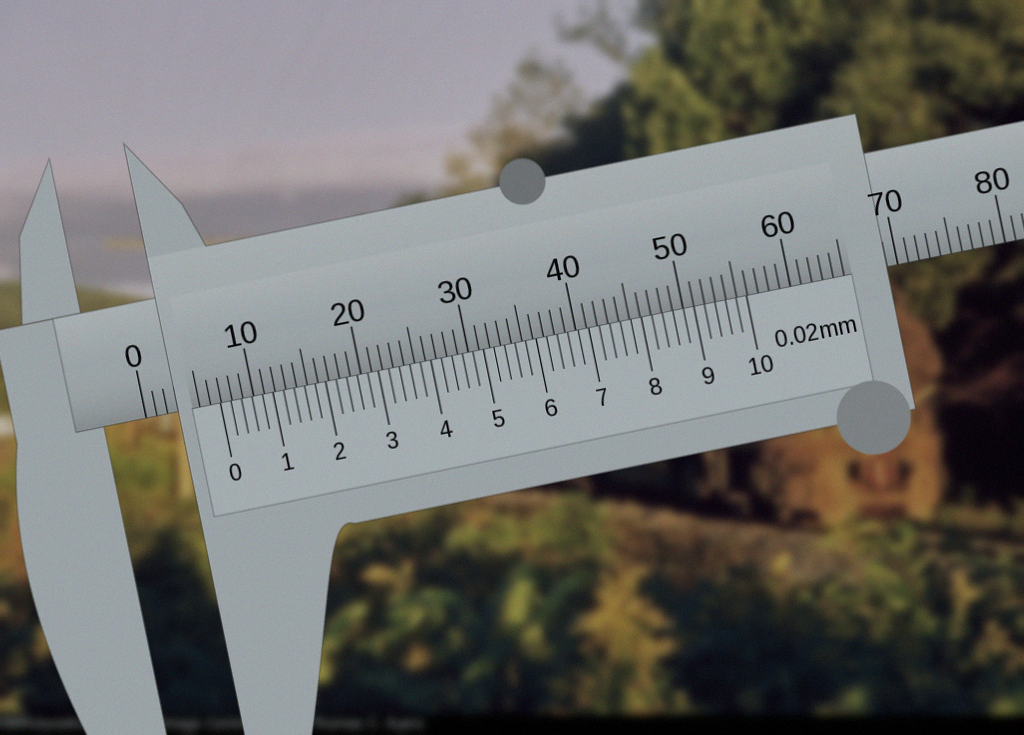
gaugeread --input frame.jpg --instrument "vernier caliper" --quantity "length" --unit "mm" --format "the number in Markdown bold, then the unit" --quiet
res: **6.9** mm
